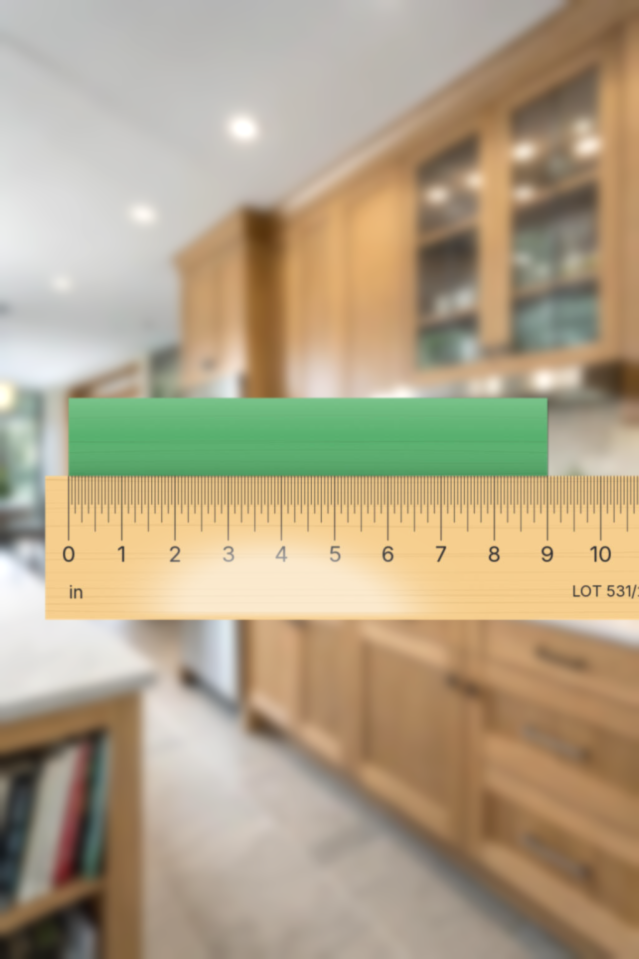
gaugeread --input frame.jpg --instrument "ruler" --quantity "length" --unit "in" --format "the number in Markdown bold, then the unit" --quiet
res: **9** in
